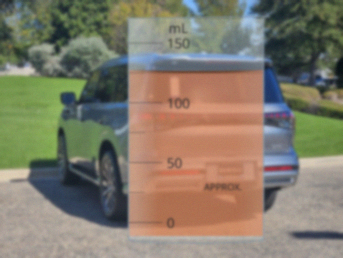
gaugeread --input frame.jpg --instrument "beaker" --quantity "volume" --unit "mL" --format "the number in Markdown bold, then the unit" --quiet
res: **125** mL
